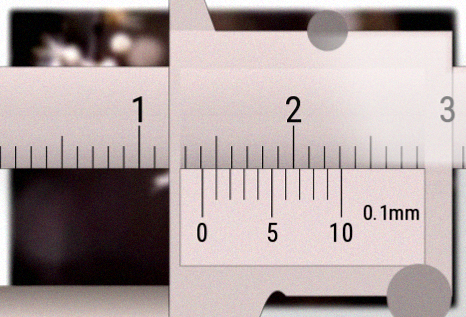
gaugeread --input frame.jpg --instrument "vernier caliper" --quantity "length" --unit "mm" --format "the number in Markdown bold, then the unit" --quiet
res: **14.1** mm
